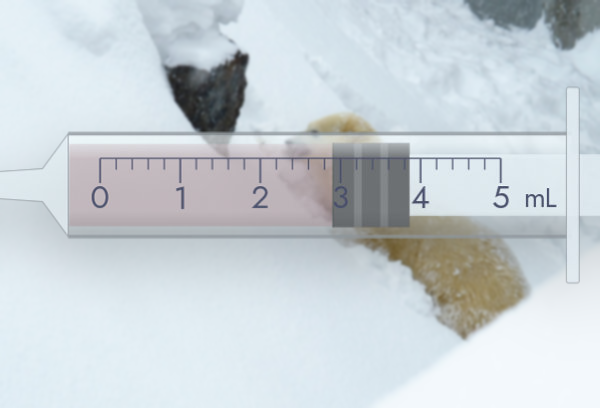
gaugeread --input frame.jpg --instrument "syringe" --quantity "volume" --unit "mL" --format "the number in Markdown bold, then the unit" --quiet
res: **2.9** mL
